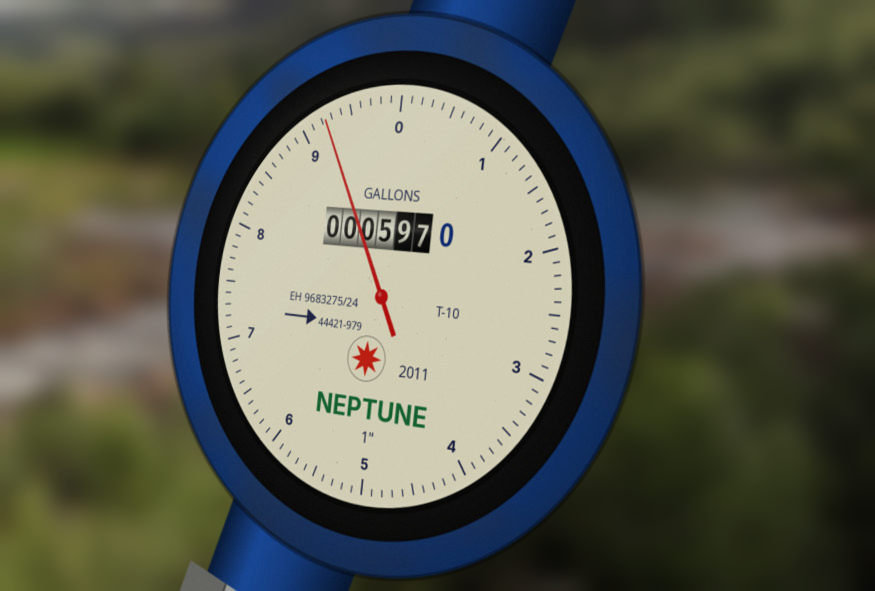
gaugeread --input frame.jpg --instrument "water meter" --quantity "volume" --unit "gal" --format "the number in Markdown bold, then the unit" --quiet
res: **5969.2** gal
